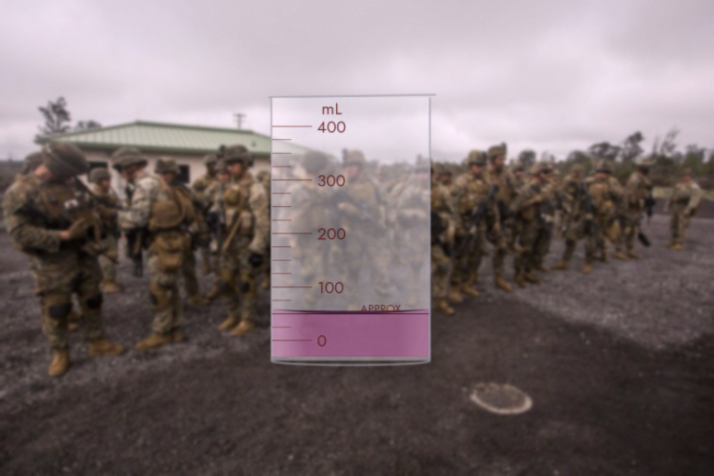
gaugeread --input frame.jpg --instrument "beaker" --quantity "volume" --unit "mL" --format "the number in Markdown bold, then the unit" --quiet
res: **50** mL
